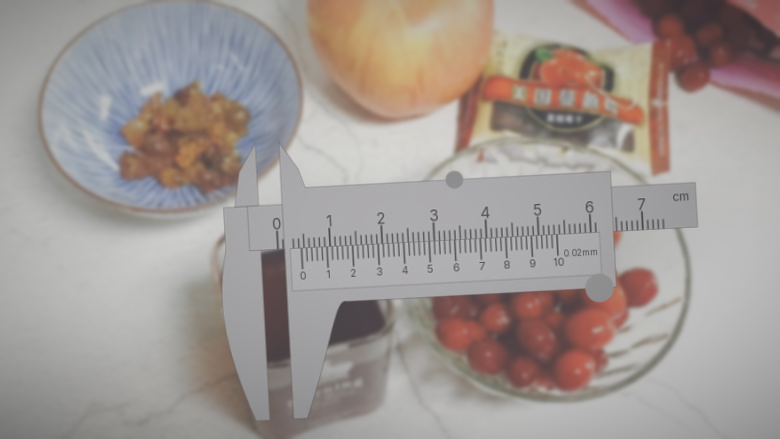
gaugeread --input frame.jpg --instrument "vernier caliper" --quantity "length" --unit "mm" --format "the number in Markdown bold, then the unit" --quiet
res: **4.5** mm
